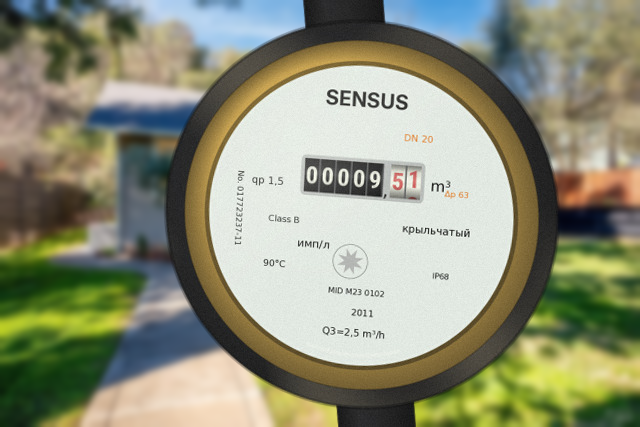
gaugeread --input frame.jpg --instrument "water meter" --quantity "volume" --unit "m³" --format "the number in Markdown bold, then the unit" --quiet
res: **9.51** m³
